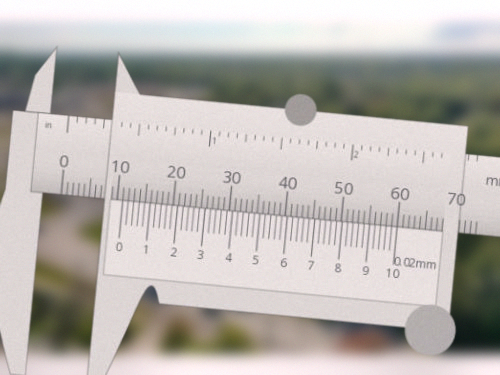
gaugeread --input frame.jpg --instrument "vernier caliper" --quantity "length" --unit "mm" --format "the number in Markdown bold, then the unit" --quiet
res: **11.0** mm
